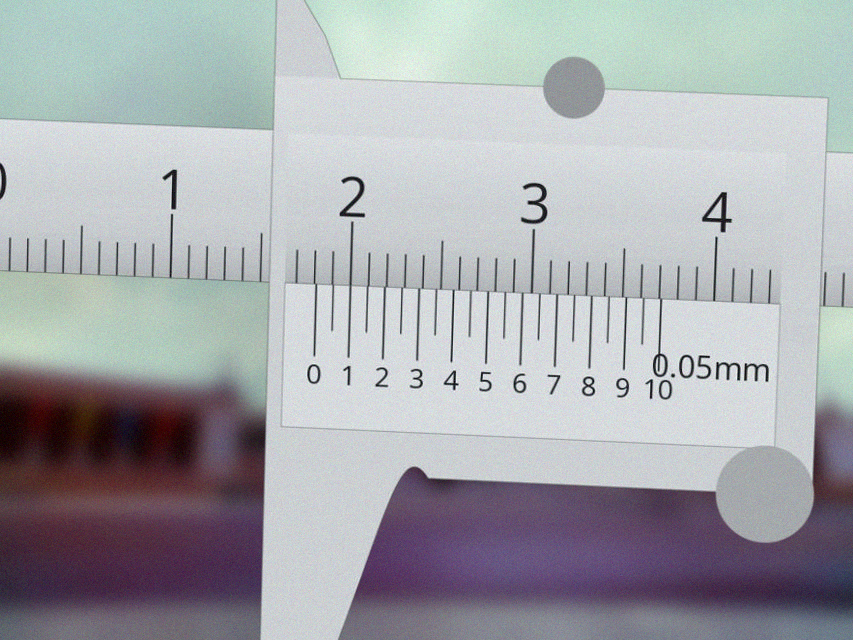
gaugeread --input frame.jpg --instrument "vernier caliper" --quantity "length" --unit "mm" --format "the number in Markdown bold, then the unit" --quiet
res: **18.1** mm
